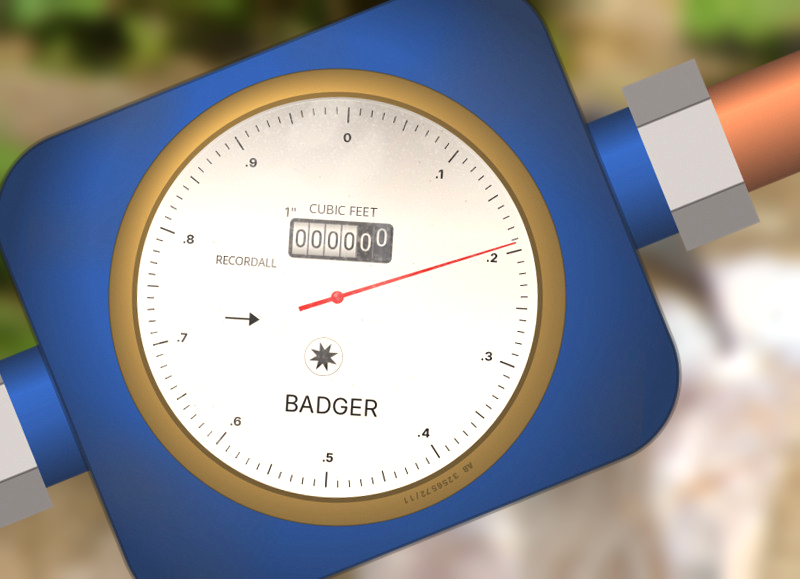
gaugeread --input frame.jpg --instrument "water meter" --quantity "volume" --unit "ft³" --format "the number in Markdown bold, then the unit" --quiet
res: **0.19** ft³
